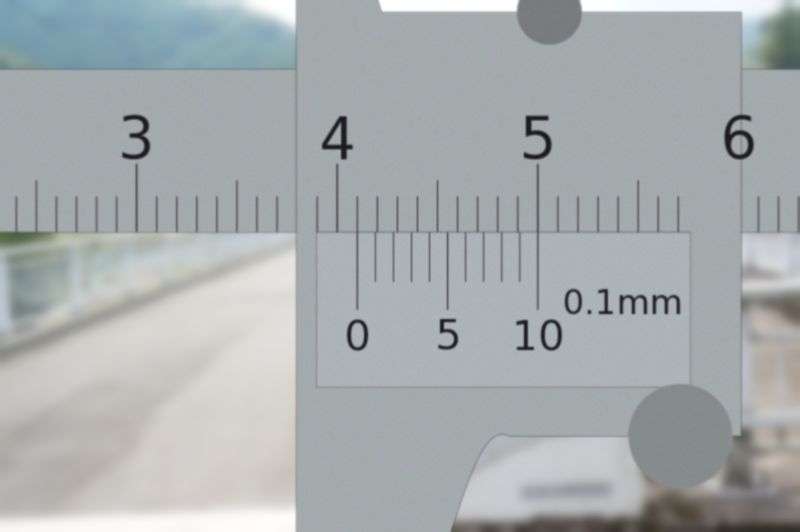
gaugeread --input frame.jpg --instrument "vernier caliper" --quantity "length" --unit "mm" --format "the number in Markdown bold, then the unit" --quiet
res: **41.0** mm
